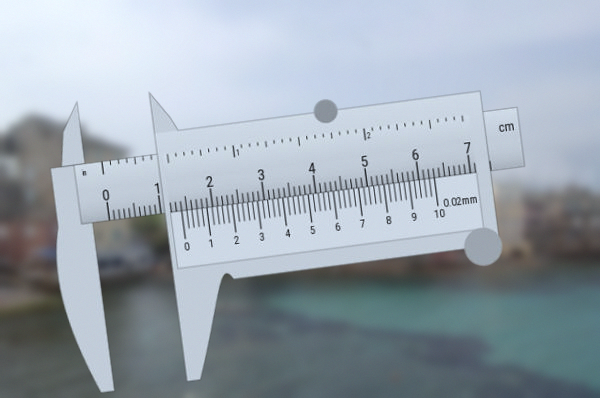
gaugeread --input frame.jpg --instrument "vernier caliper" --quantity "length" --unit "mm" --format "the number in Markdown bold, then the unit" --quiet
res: **14.0** mm
